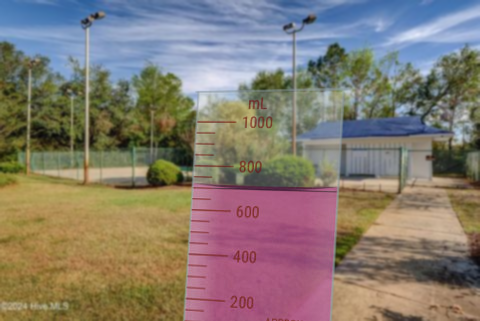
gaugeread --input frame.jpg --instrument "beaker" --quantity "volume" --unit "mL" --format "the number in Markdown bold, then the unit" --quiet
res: **700** mL
